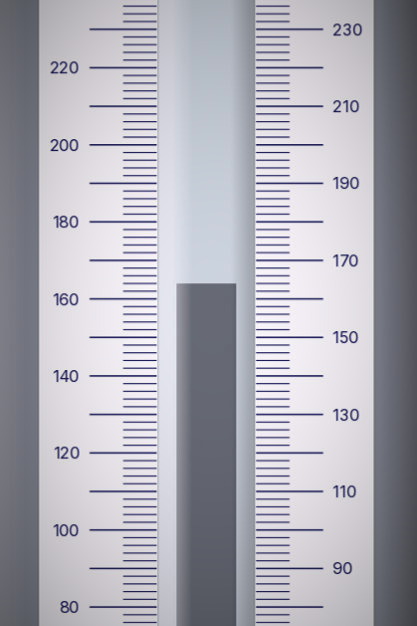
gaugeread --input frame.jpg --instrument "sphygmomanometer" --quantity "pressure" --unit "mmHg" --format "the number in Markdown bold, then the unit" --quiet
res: **164** mmHg
